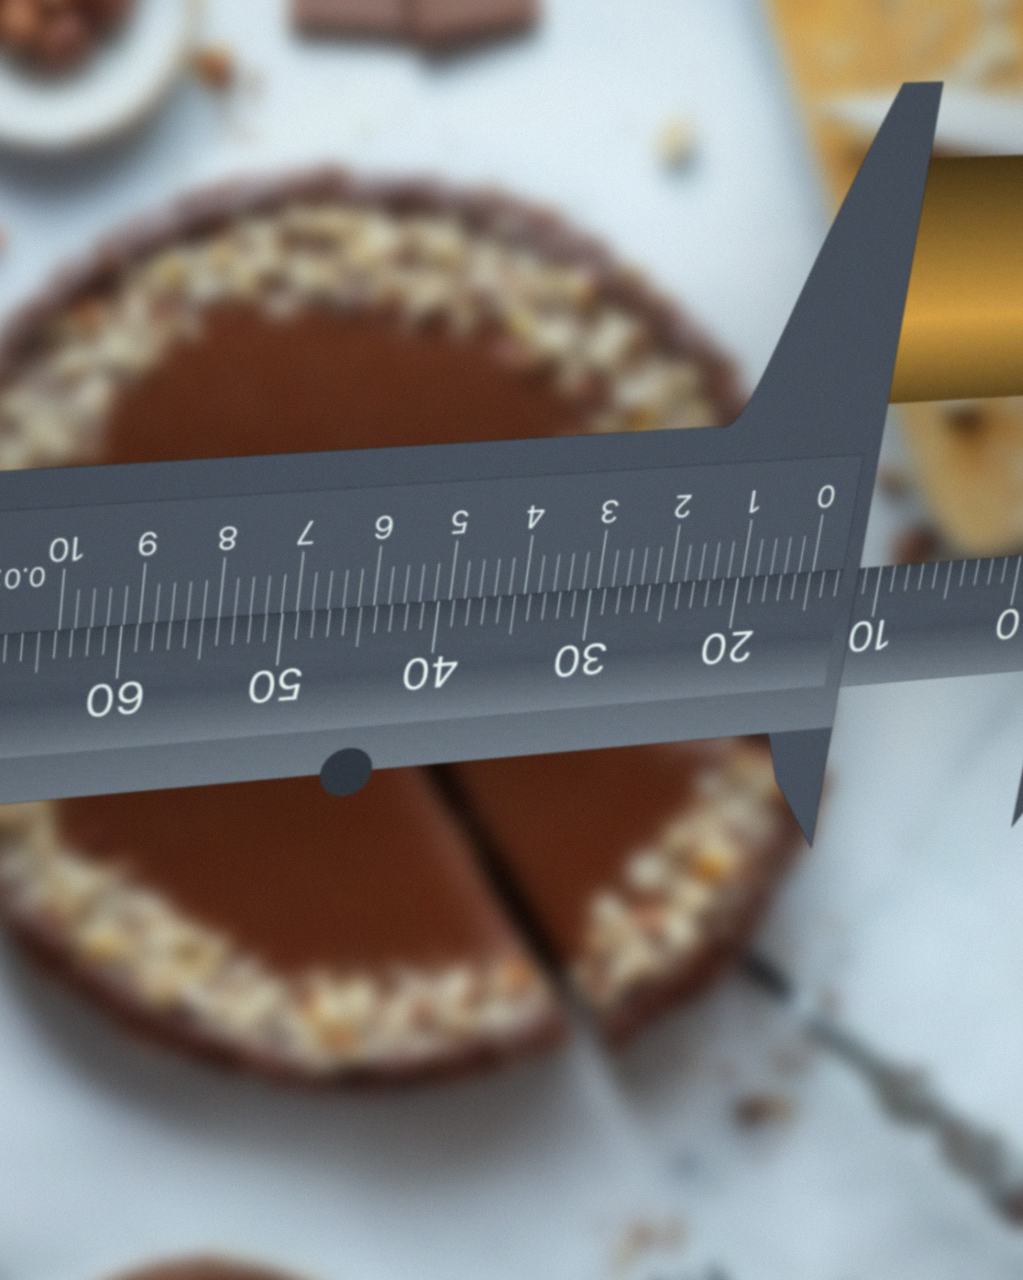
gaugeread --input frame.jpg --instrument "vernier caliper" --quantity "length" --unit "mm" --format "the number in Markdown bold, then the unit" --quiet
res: **14.8** mm
